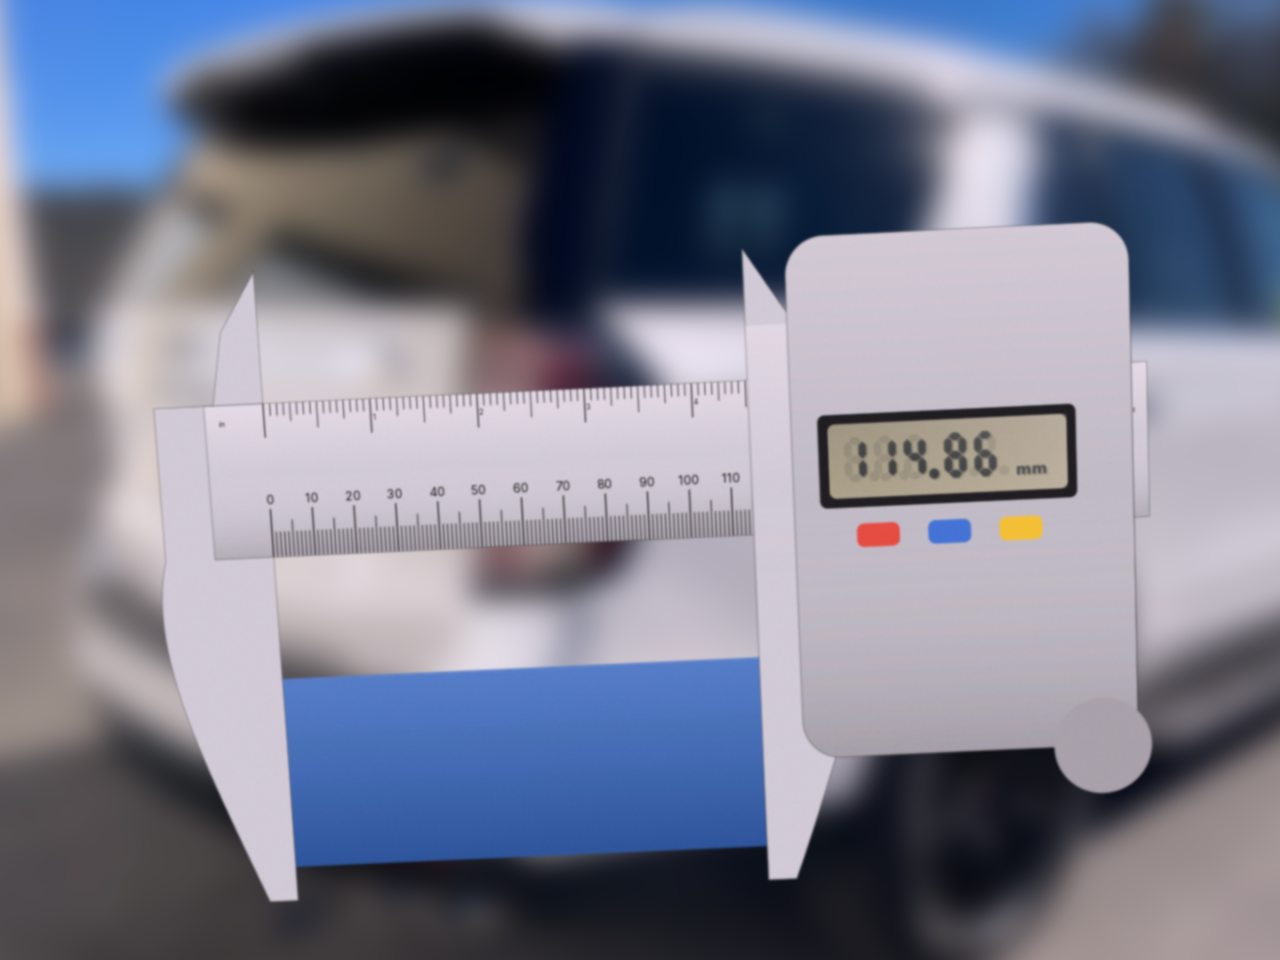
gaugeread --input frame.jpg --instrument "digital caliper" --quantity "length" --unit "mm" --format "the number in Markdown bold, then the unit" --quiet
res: **114.86** mm
